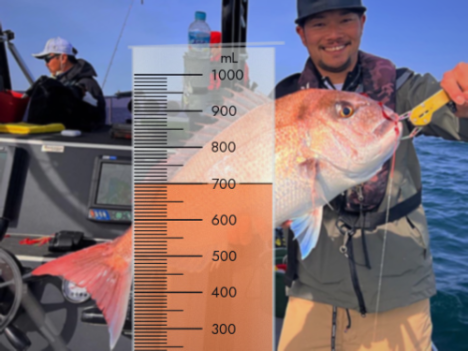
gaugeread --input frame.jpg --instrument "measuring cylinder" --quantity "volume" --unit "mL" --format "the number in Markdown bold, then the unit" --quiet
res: **700** mL
